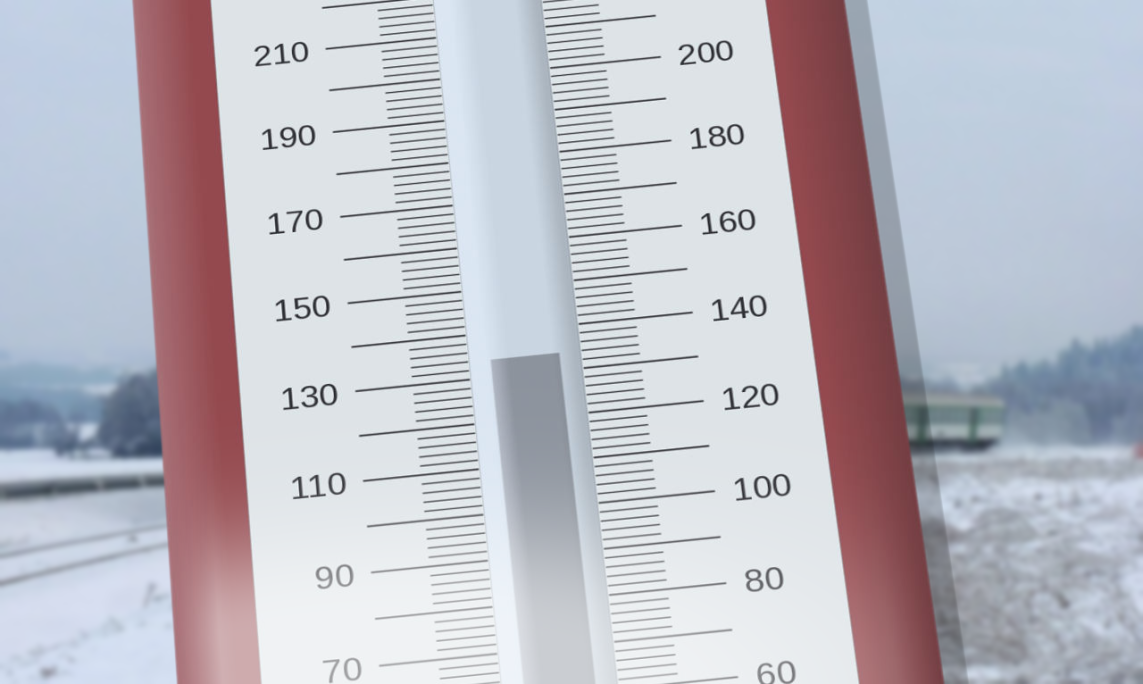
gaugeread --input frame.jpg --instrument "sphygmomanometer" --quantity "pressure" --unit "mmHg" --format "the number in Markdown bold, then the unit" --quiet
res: **134** mmHg
